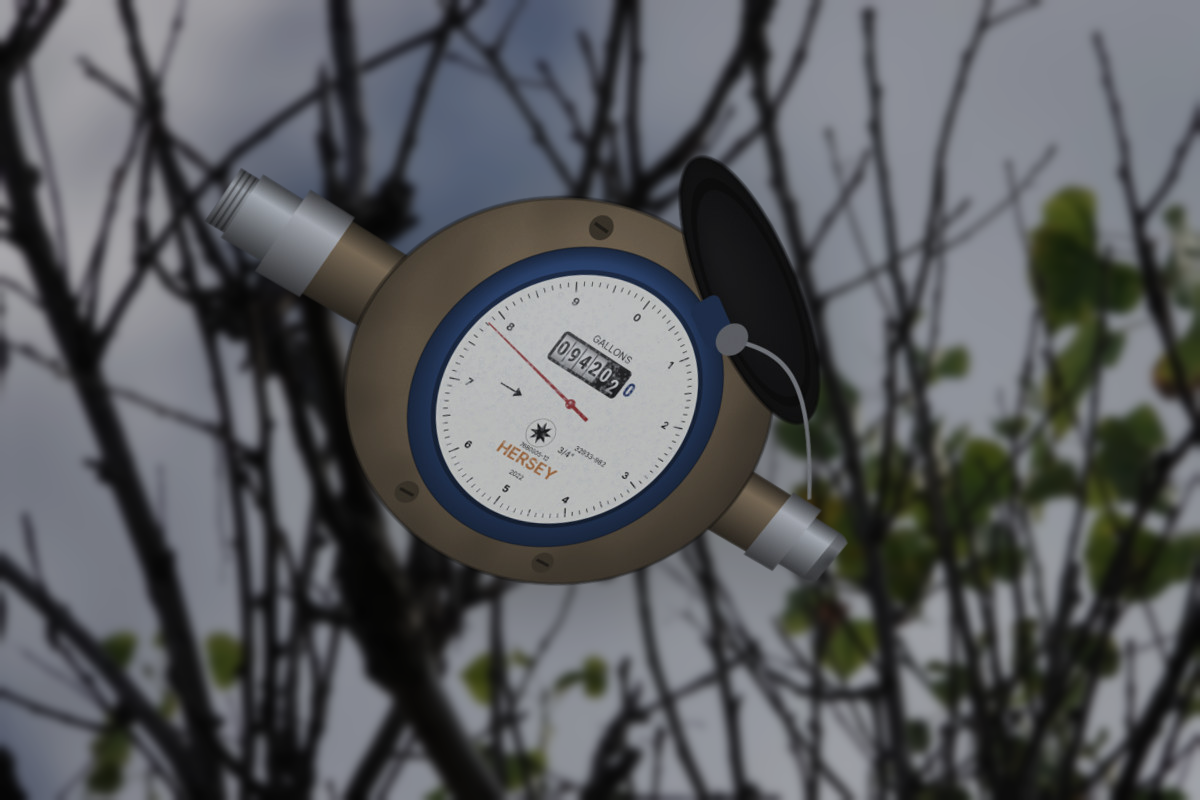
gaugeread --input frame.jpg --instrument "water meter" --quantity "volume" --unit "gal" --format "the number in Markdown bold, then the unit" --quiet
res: **942017.8** gal
